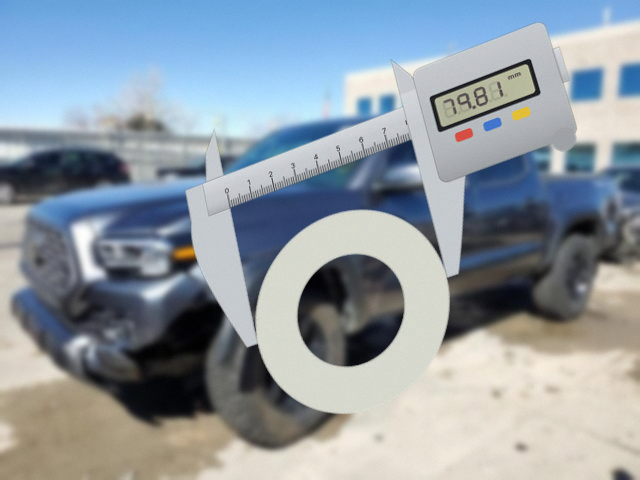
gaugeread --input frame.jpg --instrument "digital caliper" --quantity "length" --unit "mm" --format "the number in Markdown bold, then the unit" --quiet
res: **79.81** mm
